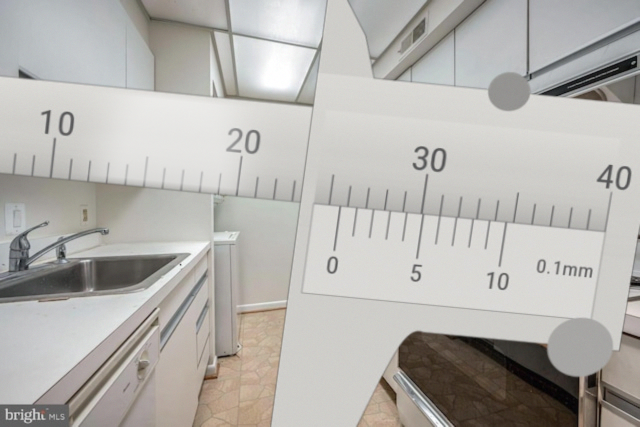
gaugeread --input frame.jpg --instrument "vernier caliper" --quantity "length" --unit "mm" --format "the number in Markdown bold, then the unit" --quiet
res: **25.6** mm
